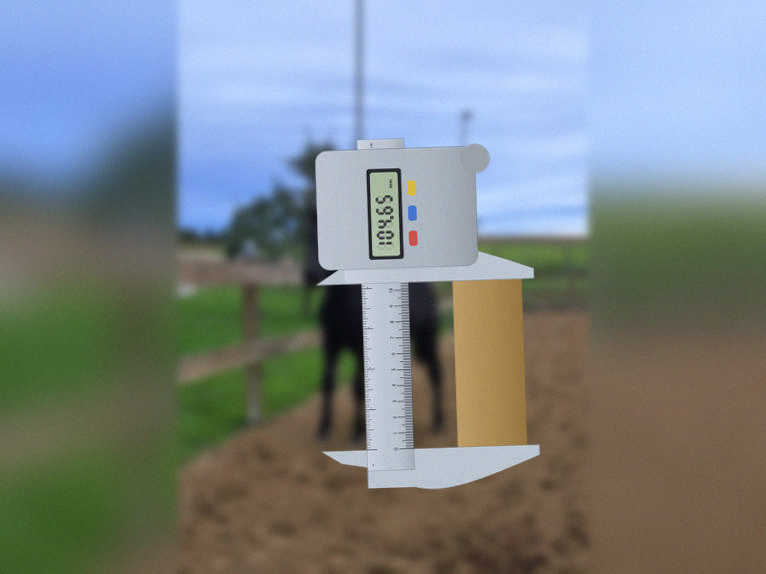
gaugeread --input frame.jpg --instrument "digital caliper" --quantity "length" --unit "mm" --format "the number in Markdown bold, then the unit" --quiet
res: **104.65** mm
